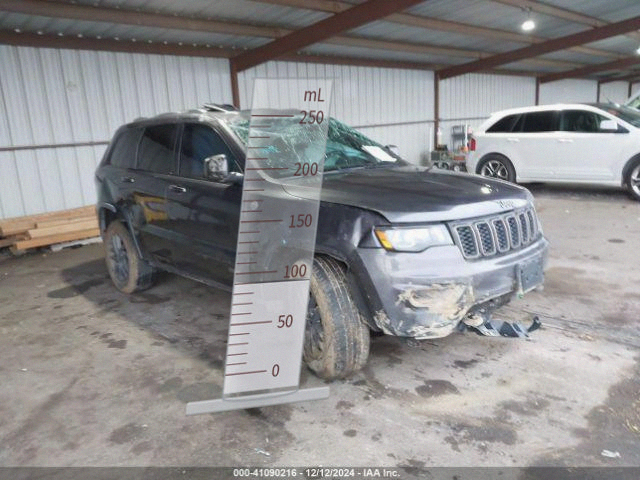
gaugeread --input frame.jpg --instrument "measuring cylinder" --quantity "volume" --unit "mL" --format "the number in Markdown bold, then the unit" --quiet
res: **90** mL
